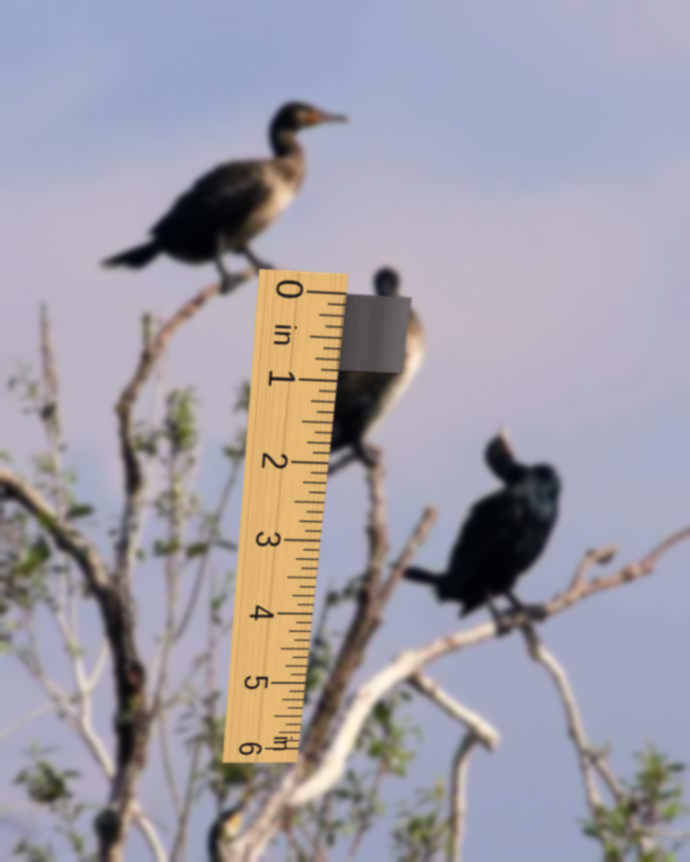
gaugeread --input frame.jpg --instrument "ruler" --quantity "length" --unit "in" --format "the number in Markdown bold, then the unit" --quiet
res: **0.875** in
